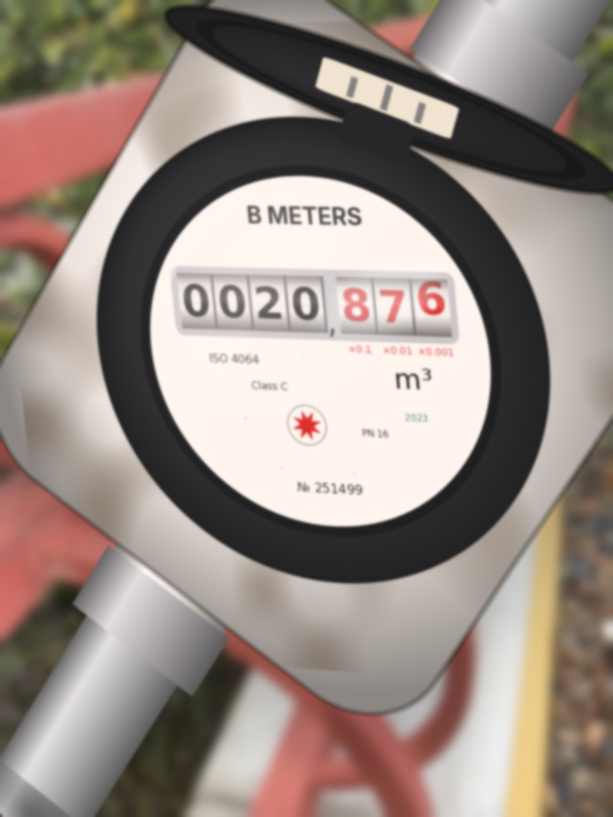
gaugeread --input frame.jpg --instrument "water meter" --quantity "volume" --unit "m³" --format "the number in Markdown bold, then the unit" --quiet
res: **20.876** m³
